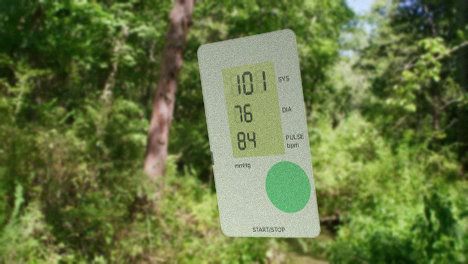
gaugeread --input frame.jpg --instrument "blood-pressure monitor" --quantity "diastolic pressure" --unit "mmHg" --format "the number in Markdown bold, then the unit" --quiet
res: **76** mmHg
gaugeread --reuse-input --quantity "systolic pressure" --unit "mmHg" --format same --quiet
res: **101** mmHg
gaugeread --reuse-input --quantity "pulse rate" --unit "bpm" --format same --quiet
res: **84** bpm
